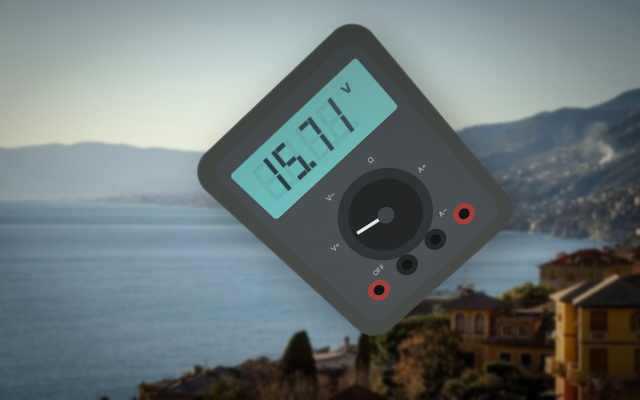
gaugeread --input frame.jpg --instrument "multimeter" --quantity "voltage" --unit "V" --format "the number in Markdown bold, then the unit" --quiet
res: **15.71** V
